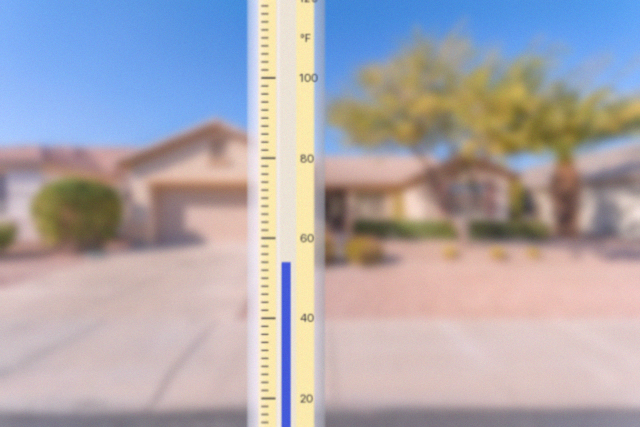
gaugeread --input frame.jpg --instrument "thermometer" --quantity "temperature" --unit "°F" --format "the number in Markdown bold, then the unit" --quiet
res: **54** °F
